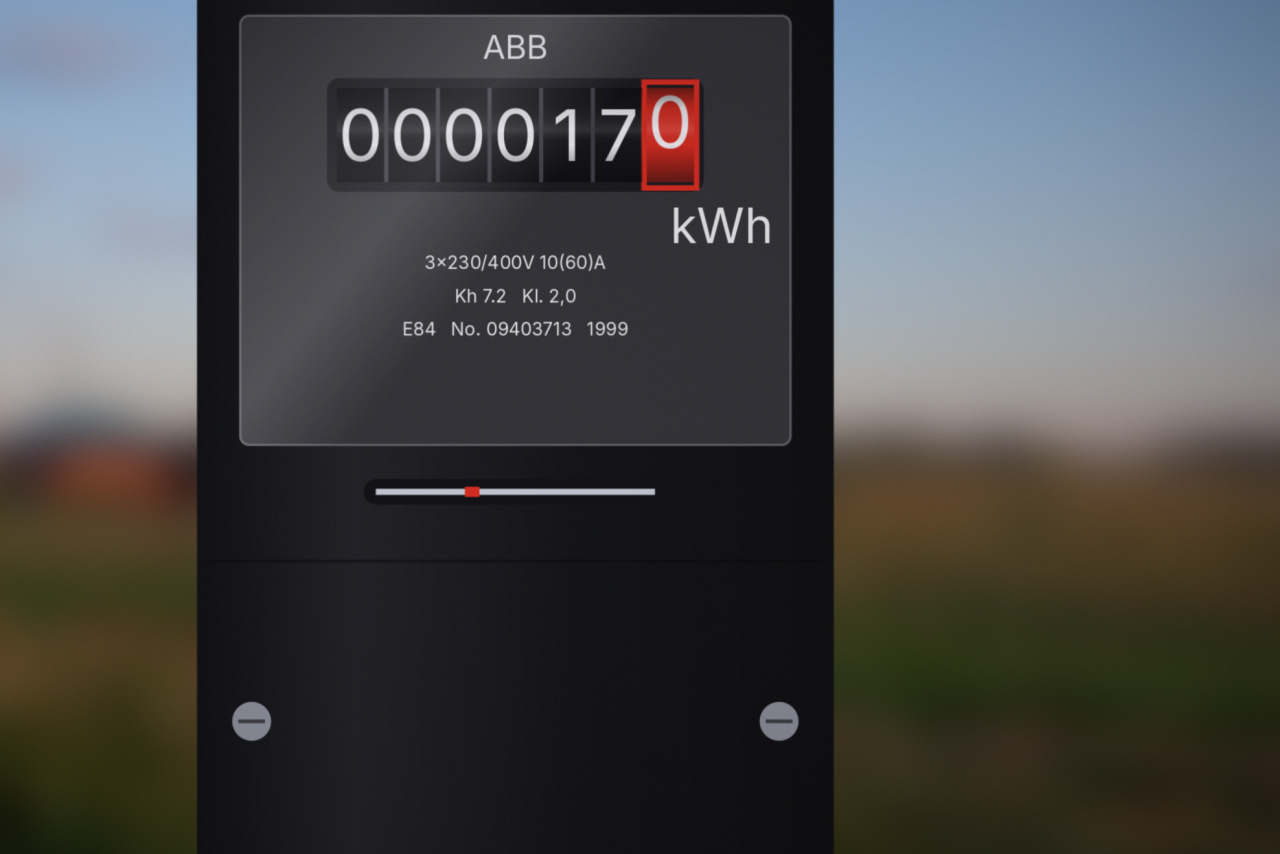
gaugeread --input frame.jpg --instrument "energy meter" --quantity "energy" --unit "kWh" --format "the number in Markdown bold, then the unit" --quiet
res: **17.0** kWh
